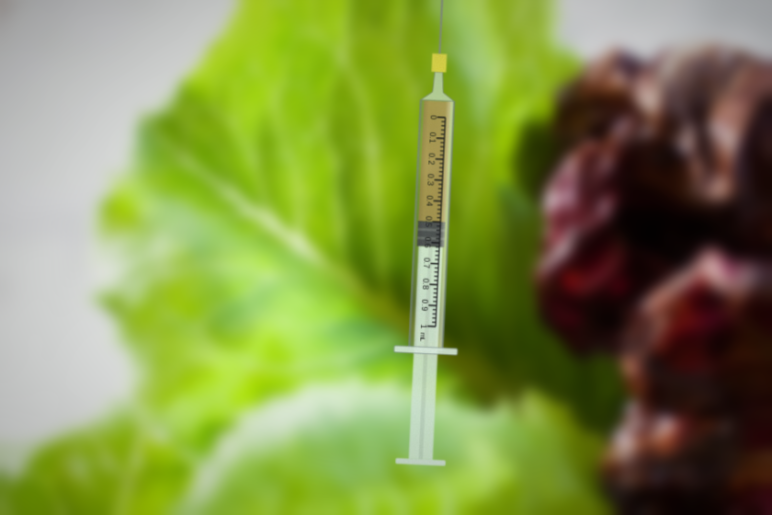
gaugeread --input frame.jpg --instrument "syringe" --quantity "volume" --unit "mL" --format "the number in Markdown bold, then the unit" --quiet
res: **0.5** mL
